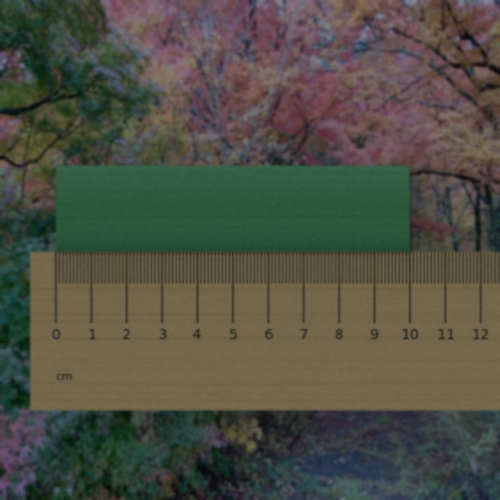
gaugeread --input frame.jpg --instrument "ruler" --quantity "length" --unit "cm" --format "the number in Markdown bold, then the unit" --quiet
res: **10** cm
